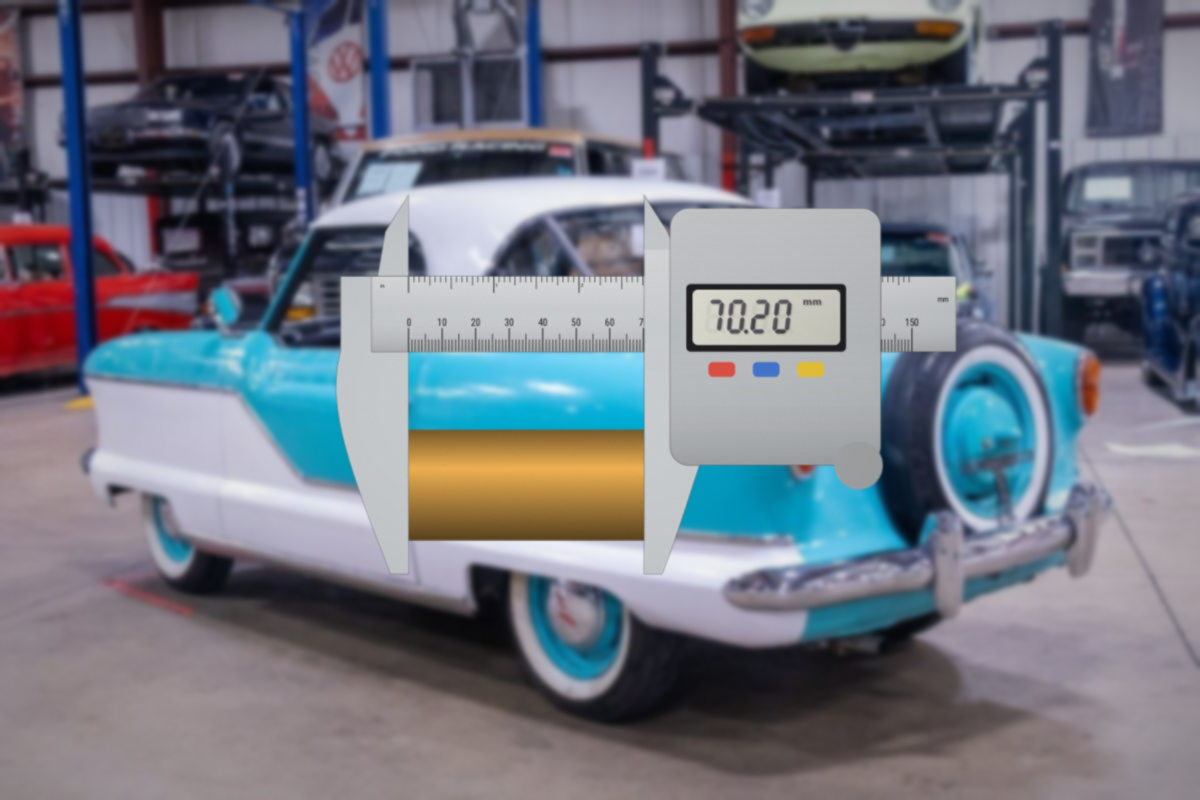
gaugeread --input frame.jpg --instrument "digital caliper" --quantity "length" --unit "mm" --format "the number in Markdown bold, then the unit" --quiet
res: **70.20** mm
